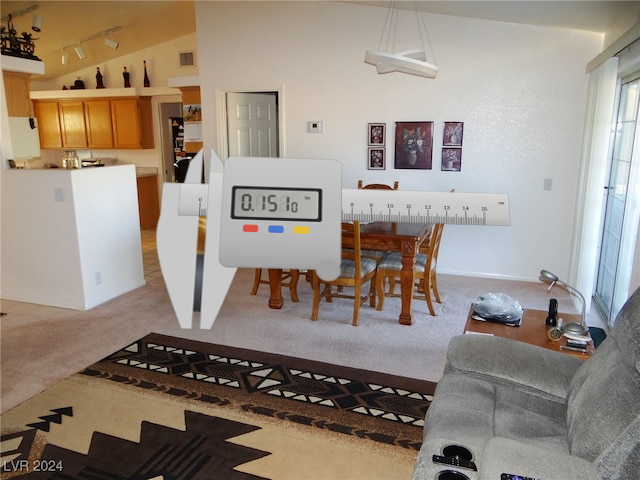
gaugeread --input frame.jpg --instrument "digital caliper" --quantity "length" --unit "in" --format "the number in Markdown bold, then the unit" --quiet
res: **0.1510** in
